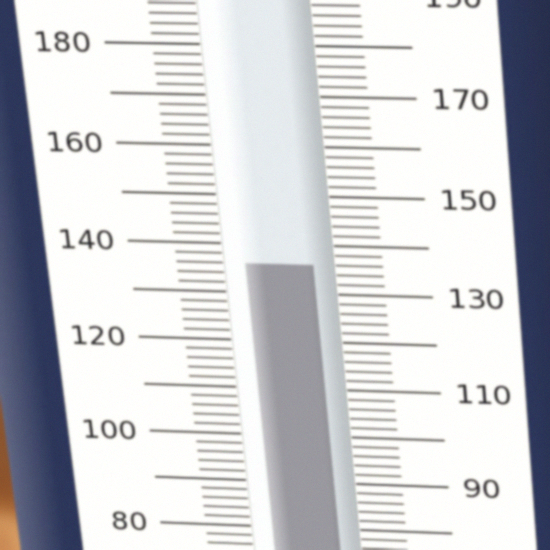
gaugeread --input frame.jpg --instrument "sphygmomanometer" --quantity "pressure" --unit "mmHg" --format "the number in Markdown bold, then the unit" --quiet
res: **136** mmHg
